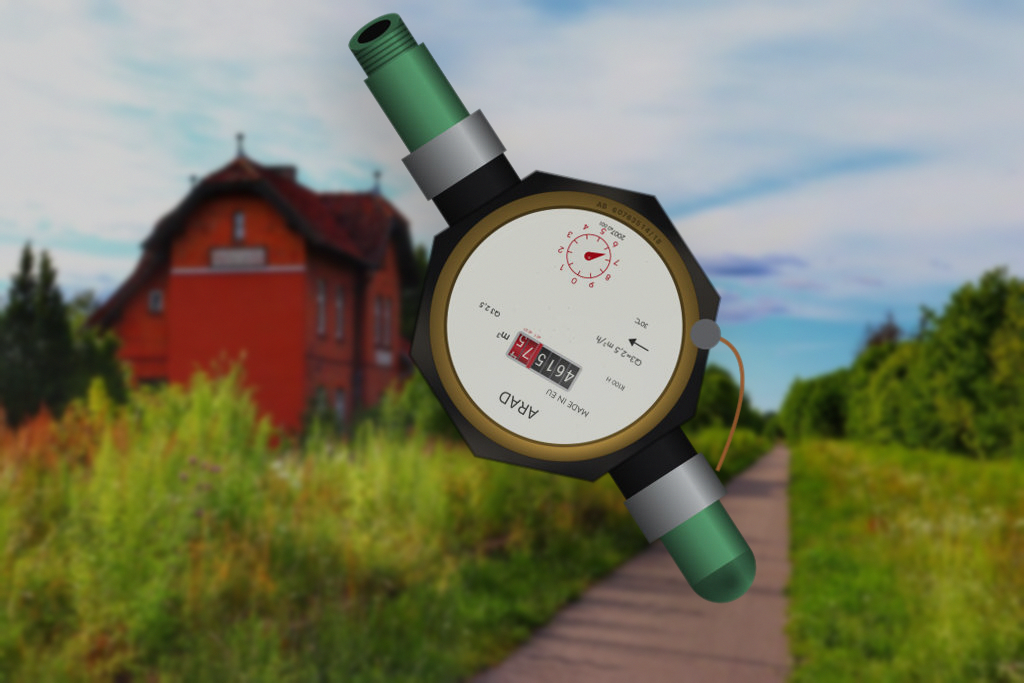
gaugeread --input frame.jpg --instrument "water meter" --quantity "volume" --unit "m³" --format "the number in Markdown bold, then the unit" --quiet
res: **4615.746** m³
